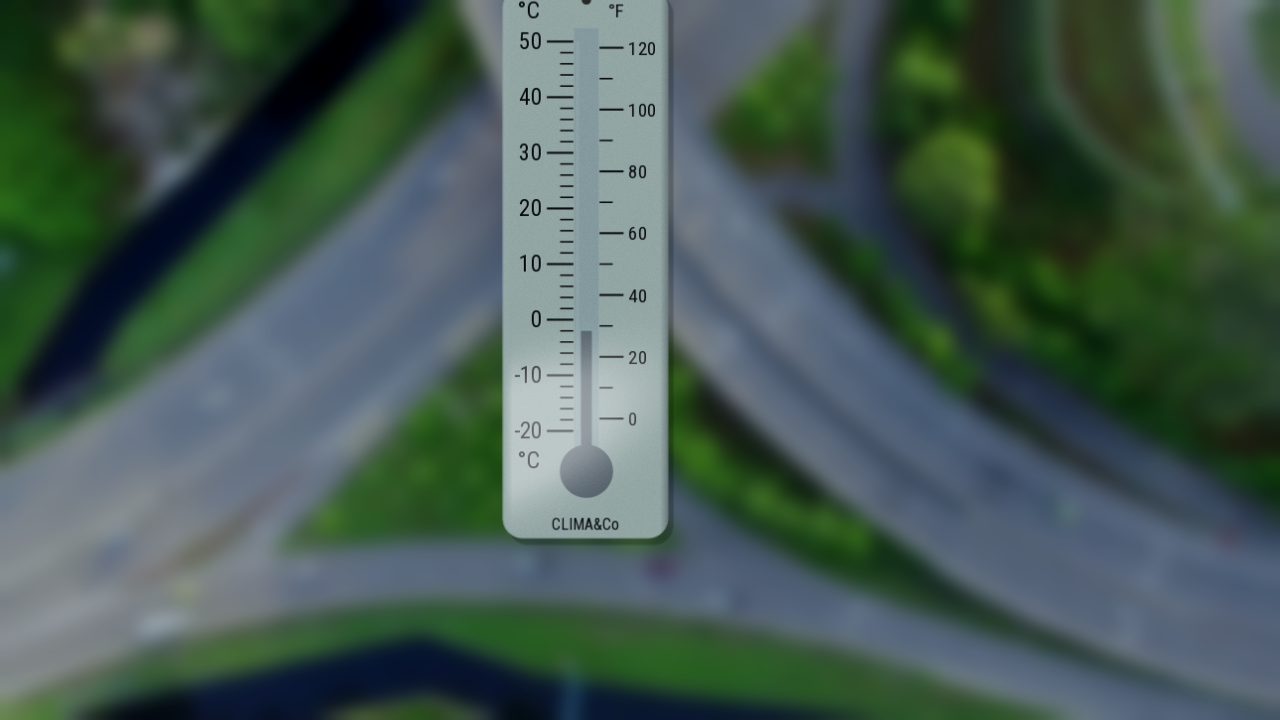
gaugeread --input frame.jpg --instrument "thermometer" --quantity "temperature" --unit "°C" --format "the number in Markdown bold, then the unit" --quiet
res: **-2** °C
